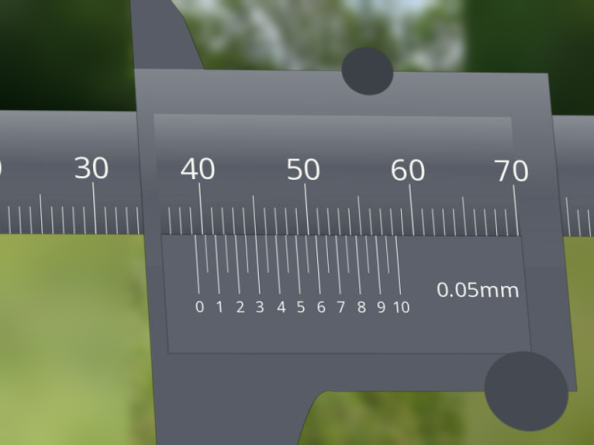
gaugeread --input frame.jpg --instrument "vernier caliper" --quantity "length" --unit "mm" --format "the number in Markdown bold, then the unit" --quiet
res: **39.3** mm
